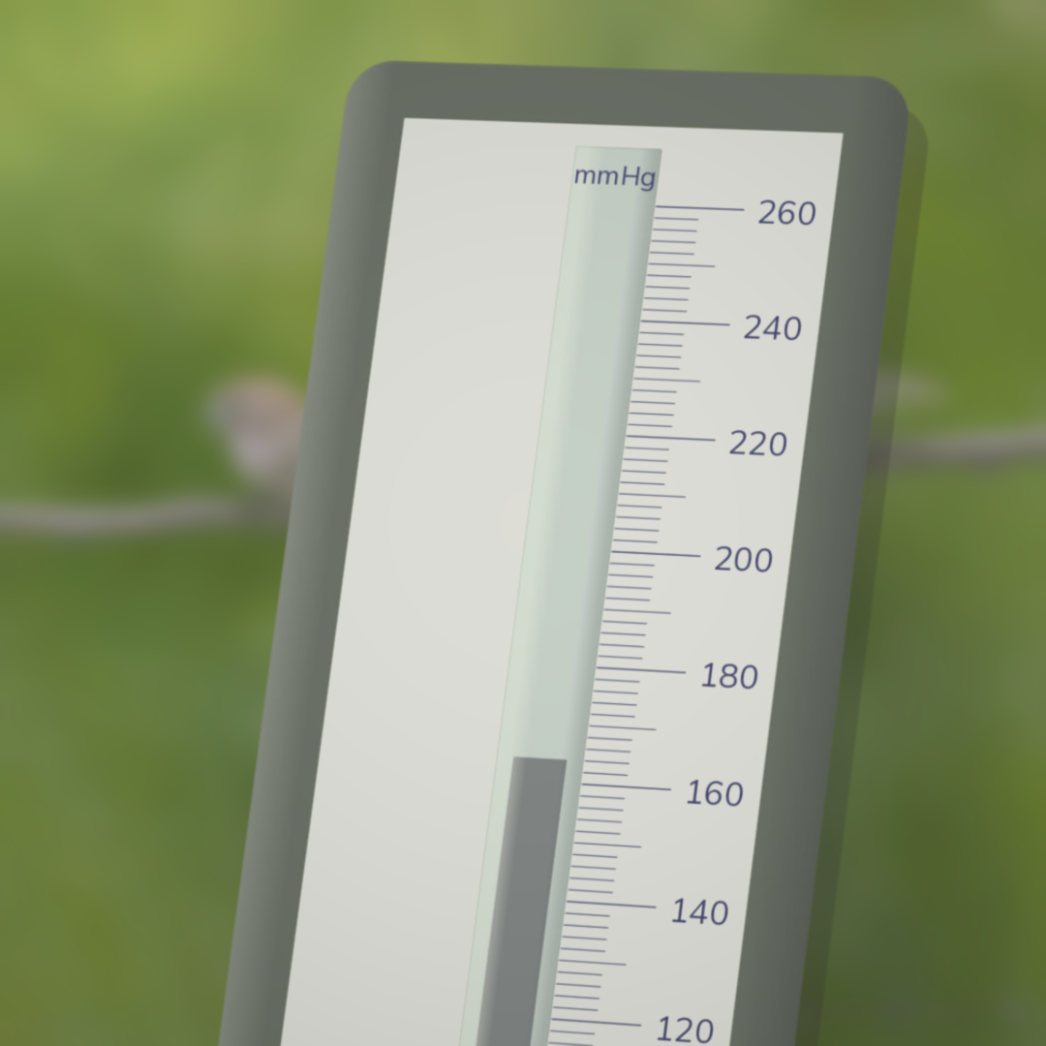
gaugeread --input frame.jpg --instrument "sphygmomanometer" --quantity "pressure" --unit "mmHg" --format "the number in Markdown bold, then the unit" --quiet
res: **164** mmHg
